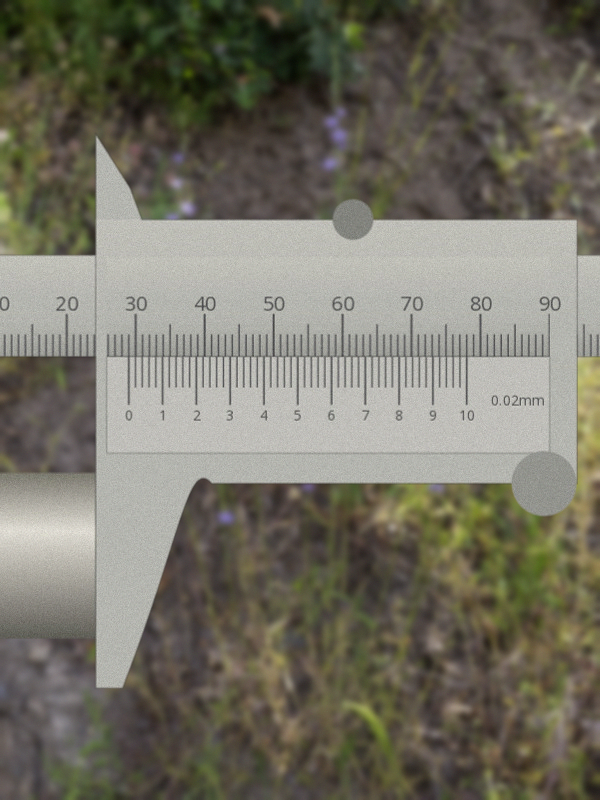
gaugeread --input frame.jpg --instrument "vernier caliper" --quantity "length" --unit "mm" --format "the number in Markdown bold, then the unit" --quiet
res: **29.0** mm
